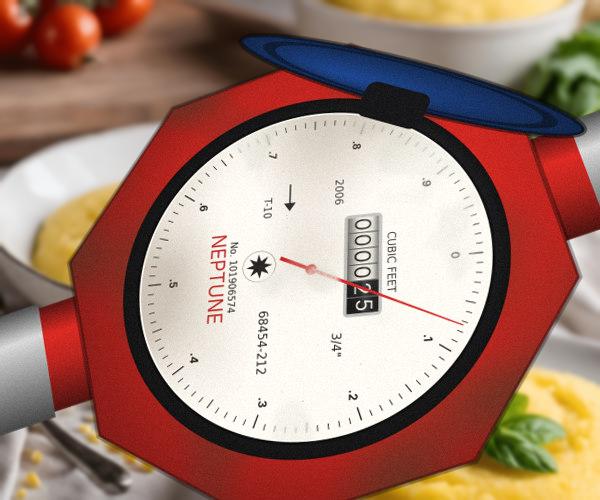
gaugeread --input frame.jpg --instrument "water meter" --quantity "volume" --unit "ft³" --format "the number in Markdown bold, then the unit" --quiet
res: **25.07** ft³
